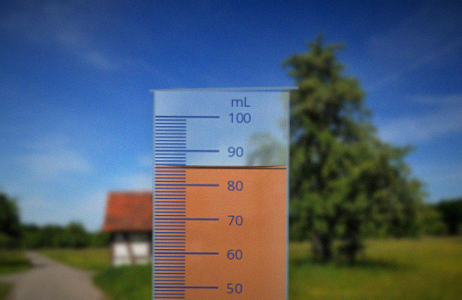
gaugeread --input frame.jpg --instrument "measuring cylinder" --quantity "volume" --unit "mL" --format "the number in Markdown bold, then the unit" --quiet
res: **85** mL
